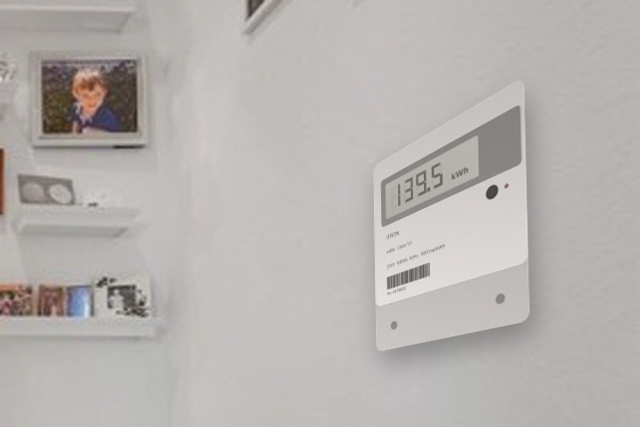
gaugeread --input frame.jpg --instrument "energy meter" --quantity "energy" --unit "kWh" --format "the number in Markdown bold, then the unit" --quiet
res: **139.5** kWh
